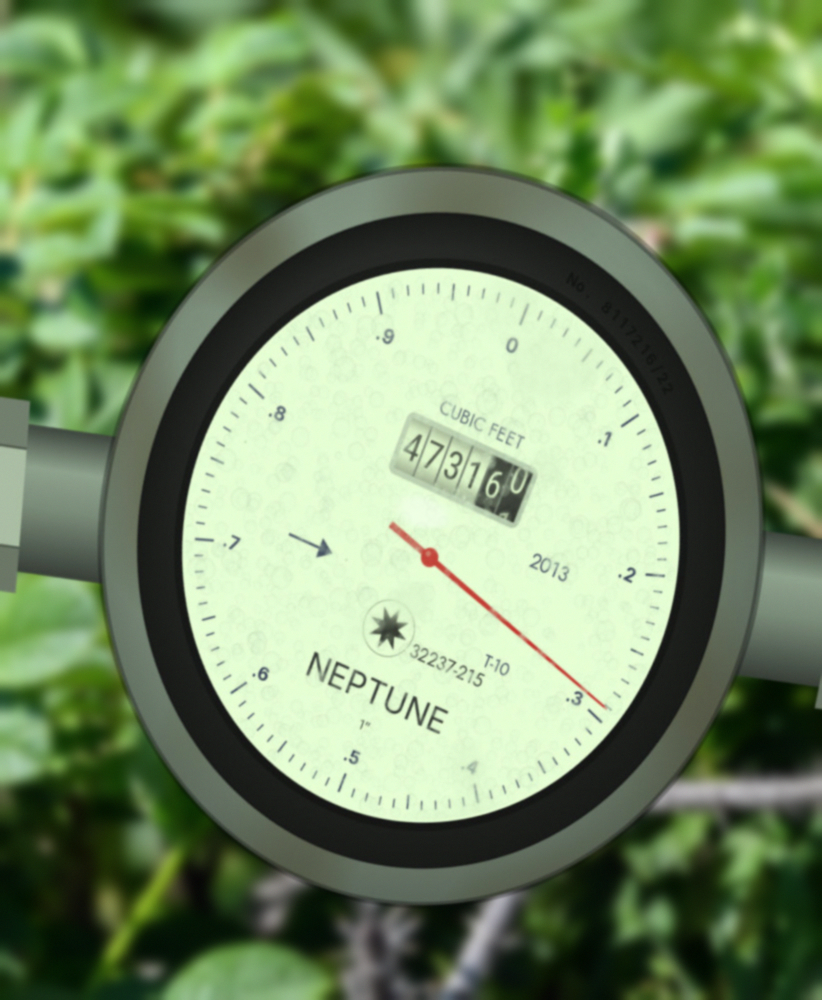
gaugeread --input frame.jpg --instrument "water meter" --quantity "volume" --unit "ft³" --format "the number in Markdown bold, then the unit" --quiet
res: **473160.29** ft³
